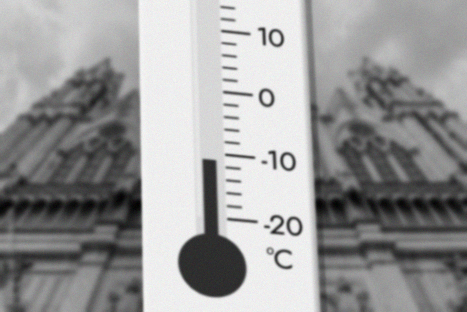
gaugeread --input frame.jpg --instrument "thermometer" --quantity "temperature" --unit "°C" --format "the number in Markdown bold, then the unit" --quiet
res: **-11** °C
